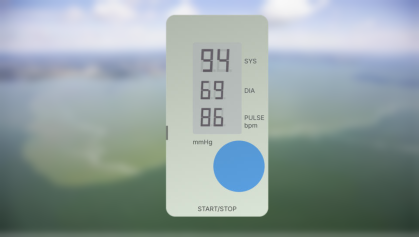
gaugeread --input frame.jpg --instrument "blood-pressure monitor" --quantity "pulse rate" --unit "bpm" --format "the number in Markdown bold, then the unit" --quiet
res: **86** bpm
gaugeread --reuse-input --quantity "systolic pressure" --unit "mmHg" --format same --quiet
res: **94** mmHg
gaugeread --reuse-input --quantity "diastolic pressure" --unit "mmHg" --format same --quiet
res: **69** mmHg
